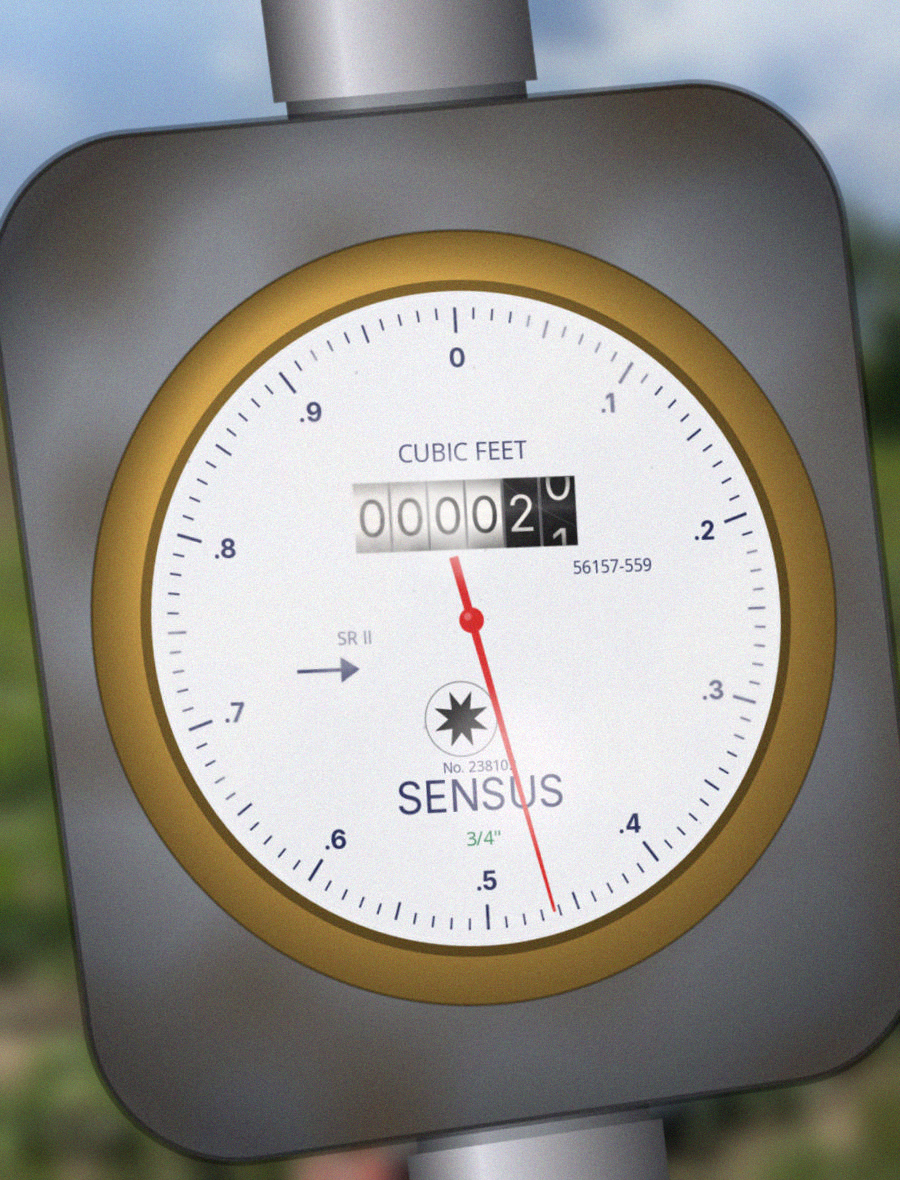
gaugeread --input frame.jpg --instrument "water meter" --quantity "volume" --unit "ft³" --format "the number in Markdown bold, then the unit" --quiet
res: **20.46** ft³
